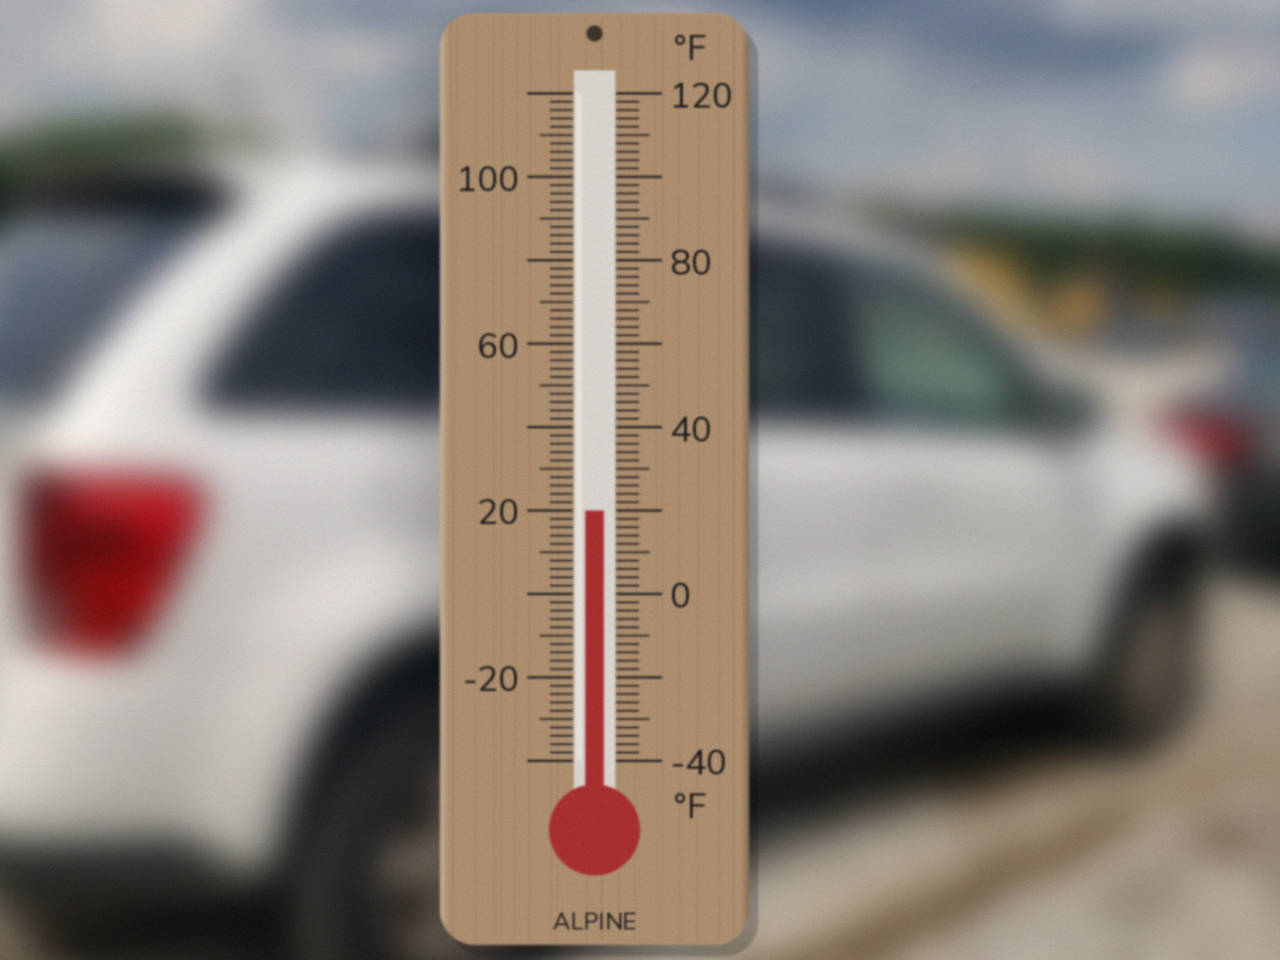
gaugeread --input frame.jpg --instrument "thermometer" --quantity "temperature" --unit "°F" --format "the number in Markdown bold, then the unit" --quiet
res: **20** °F
